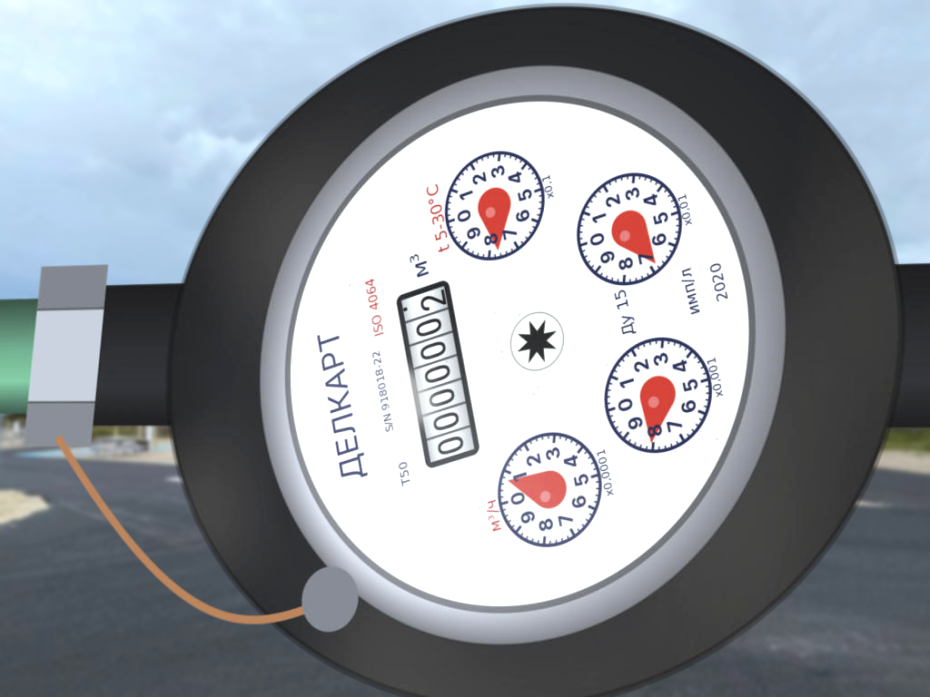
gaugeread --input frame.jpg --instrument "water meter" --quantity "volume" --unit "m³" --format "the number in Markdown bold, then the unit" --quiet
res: **1.7680** m³
